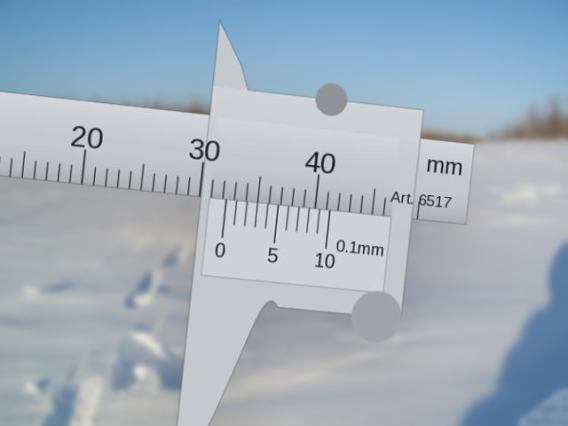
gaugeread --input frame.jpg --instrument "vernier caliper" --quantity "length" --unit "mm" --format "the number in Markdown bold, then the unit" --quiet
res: **32.3** mm
